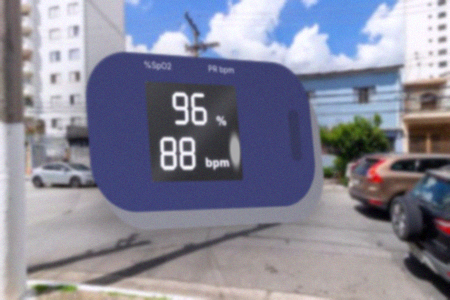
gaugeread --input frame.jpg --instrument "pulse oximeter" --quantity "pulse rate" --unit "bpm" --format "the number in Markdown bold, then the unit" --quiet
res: **88** bpm
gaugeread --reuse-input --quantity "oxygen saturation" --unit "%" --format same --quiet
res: **96** %
